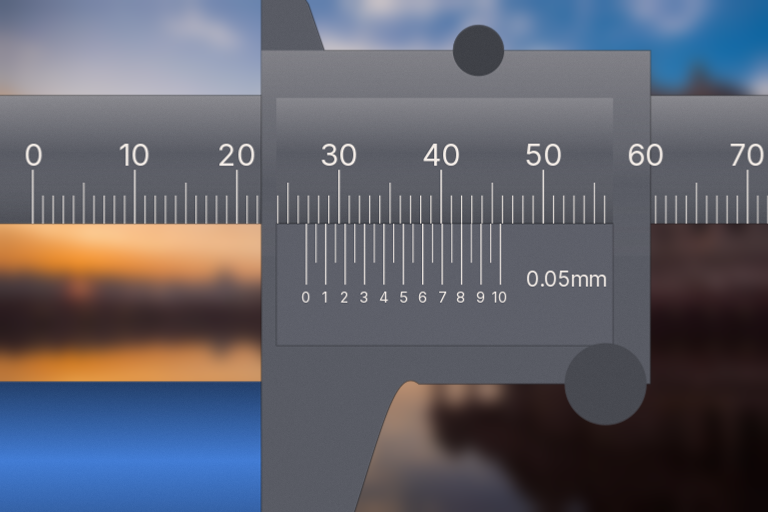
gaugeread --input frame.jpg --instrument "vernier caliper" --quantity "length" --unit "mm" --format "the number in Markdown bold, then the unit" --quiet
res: **26.8** mm
